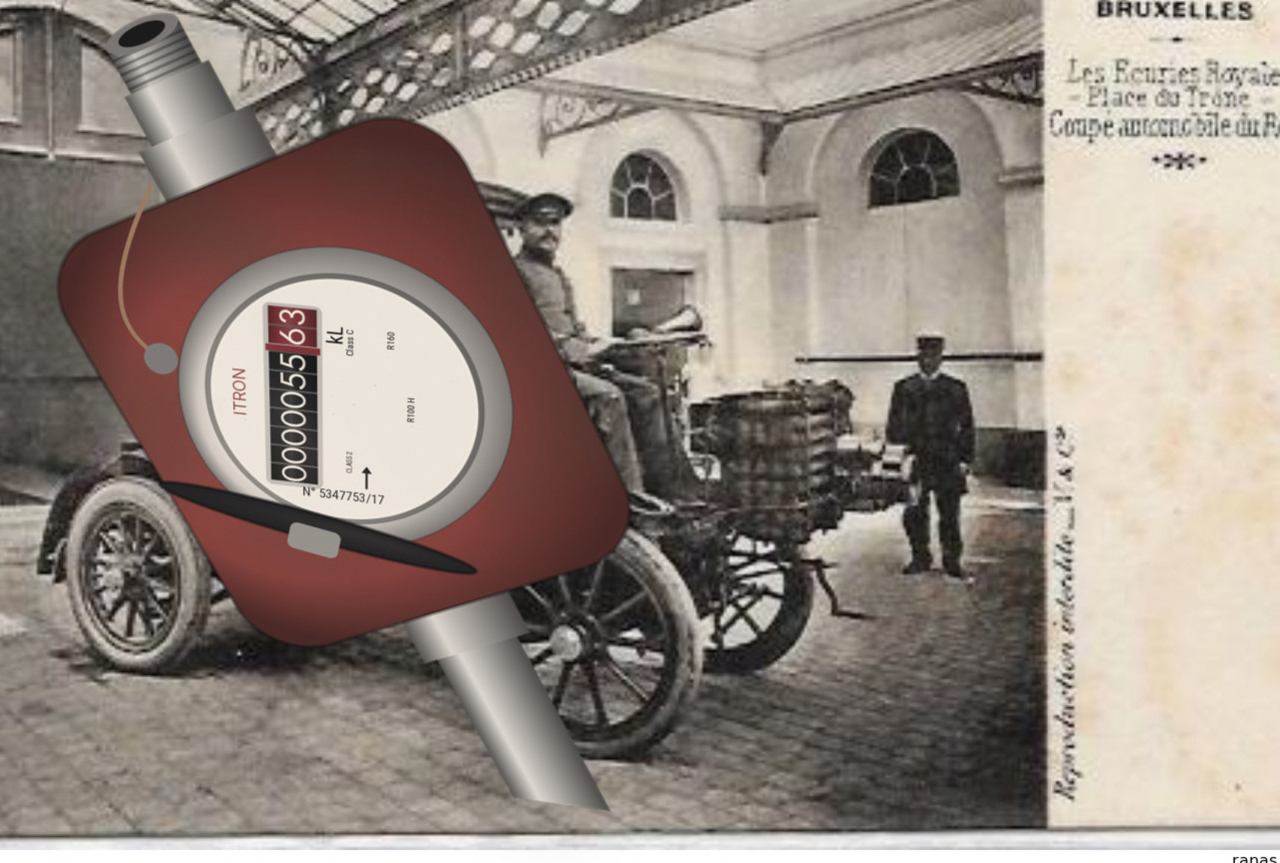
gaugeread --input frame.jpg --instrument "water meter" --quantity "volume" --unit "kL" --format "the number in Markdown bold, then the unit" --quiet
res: **55.63** kL
